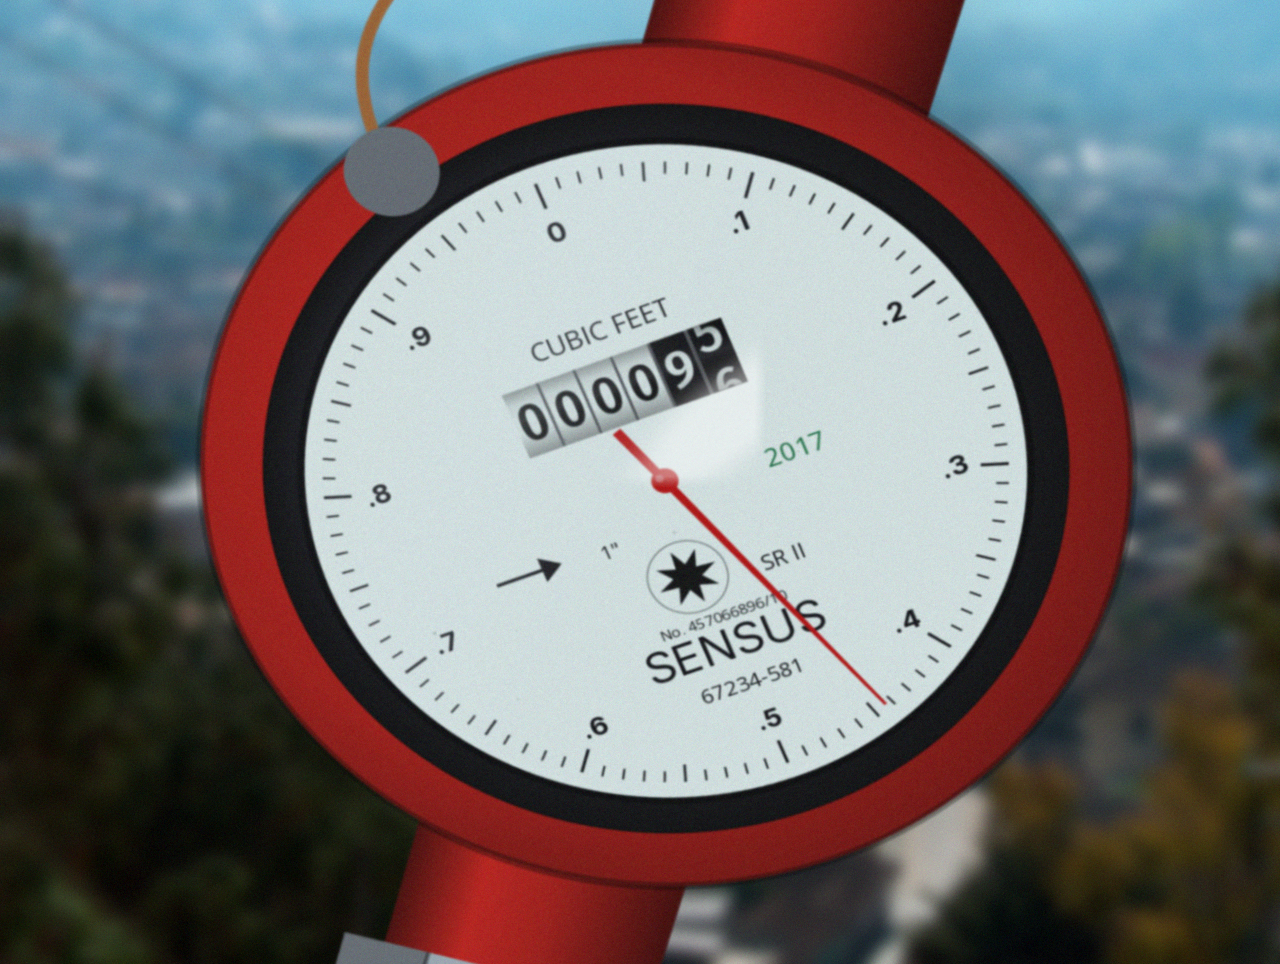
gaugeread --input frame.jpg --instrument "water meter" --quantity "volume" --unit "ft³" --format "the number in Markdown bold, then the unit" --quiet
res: **95.44** ft³
